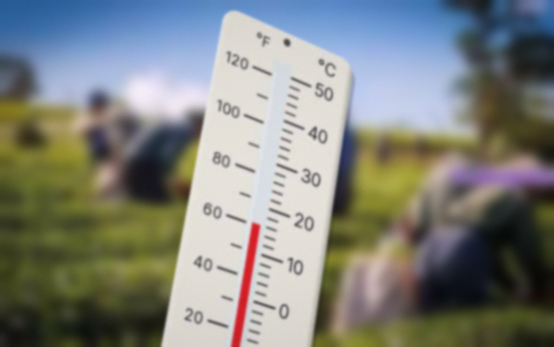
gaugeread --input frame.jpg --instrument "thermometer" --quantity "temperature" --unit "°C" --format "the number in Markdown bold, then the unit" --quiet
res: **16** °C
